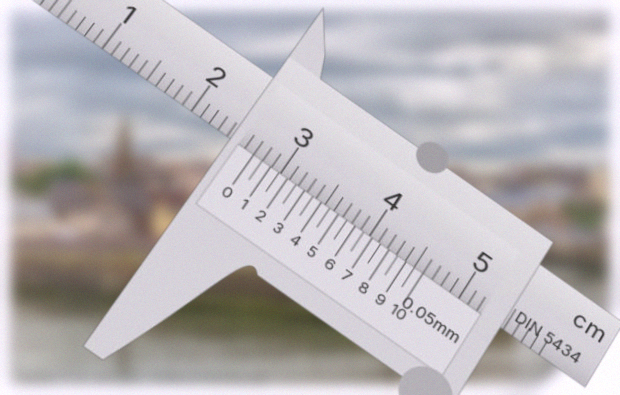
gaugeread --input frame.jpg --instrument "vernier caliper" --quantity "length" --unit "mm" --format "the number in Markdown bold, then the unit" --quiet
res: **27.0** mm
